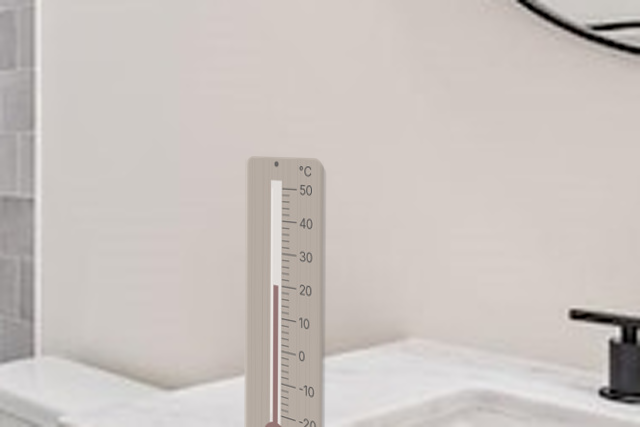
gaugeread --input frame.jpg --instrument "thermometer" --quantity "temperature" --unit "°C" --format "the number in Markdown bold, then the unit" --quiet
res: **20** °C
